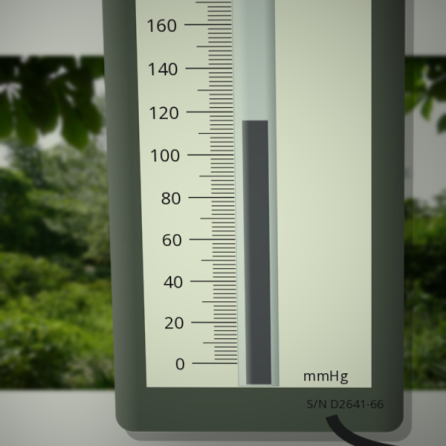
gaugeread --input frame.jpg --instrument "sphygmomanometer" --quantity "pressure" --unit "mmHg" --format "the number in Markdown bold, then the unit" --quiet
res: **116** mmHg
